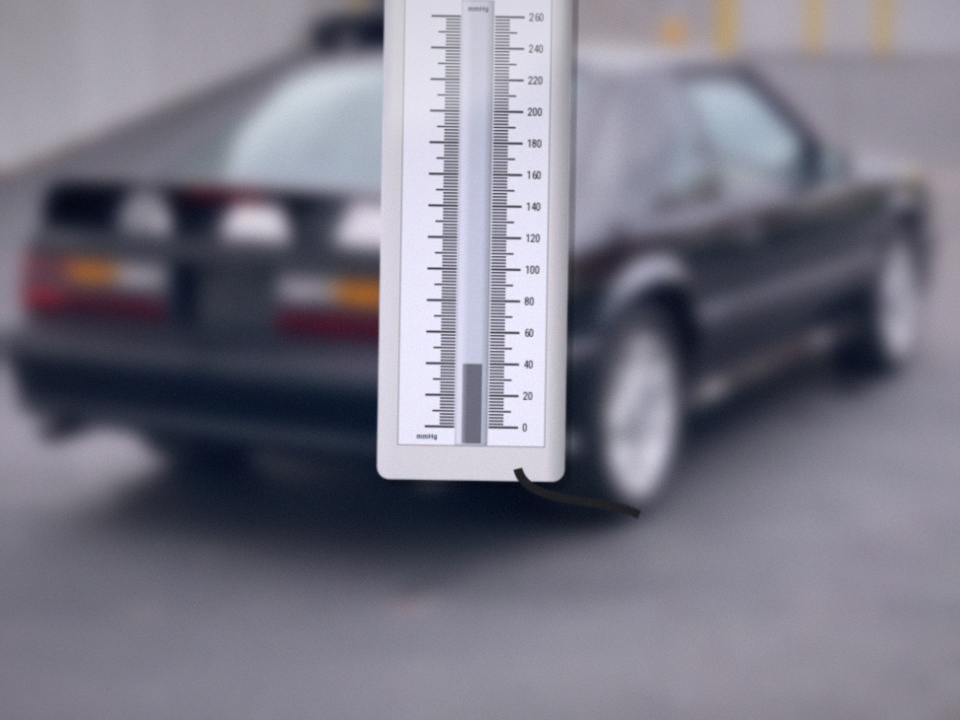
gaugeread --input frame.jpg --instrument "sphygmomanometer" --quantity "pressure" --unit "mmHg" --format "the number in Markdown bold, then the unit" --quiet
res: **40** mmHg
